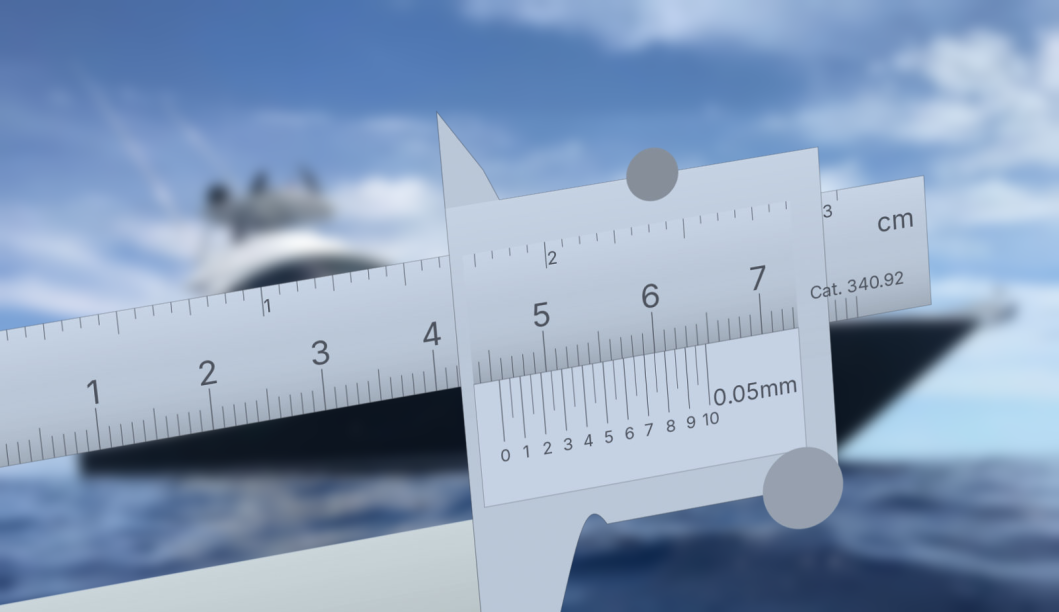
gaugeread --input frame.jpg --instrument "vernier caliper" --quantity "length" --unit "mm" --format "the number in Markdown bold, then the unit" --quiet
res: **45.7** mm
